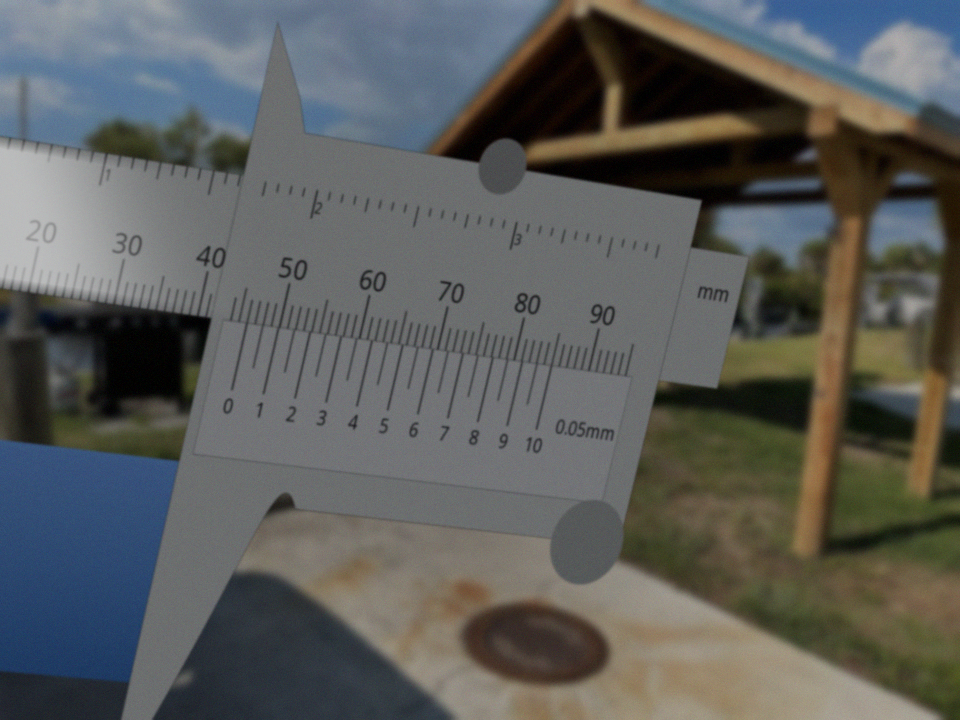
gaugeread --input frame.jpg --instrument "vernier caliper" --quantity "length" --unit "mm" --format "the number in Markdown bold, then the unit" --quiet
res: **46.0** mm
